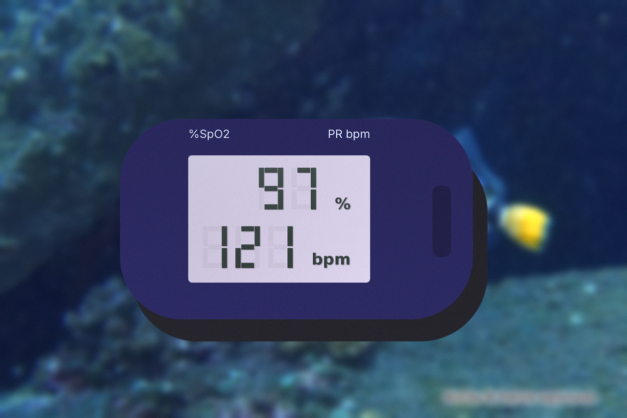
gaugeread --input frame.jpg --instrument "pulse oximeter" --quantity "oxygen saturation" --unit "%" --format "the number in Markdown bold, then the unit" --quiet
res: **97** %
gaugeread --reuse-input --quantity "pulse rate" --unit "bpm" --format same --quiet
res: **121** bpm
